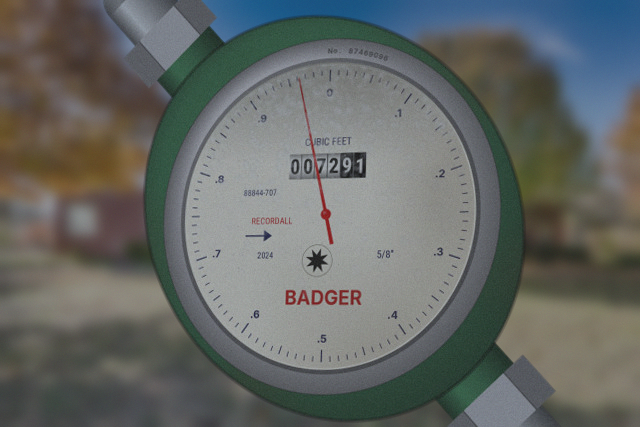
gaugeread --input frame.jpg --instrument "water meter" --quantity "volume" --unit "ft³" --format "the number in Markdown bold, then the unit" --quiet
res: **7290.96** ft³
